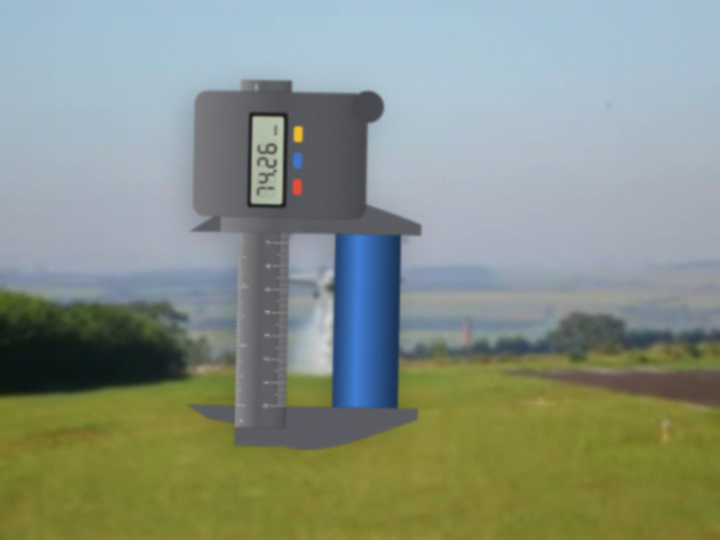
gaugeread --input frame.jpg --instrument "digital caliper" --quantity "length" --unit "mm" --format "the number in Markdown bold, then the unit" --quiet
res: **74.26** mm
